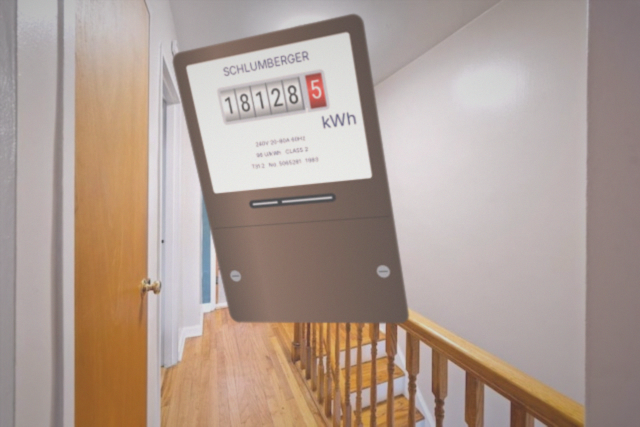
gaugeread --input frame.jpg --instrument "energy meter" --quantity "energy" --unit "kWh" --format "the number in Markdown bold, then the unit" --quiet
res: **18128.5** kWh
